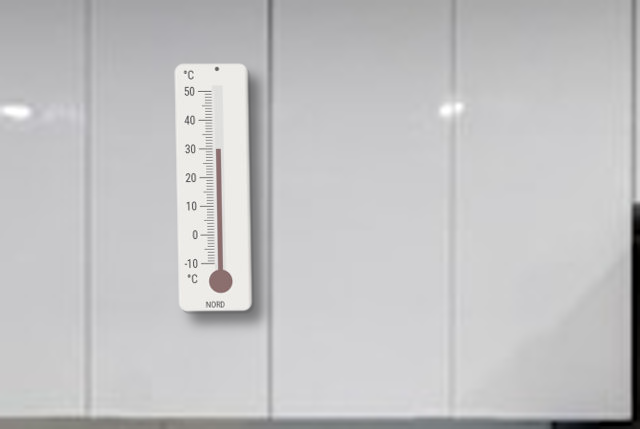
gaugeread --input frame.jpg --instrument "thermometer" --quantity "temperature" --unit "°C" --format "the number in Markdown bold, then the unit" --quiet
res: **30** °C
